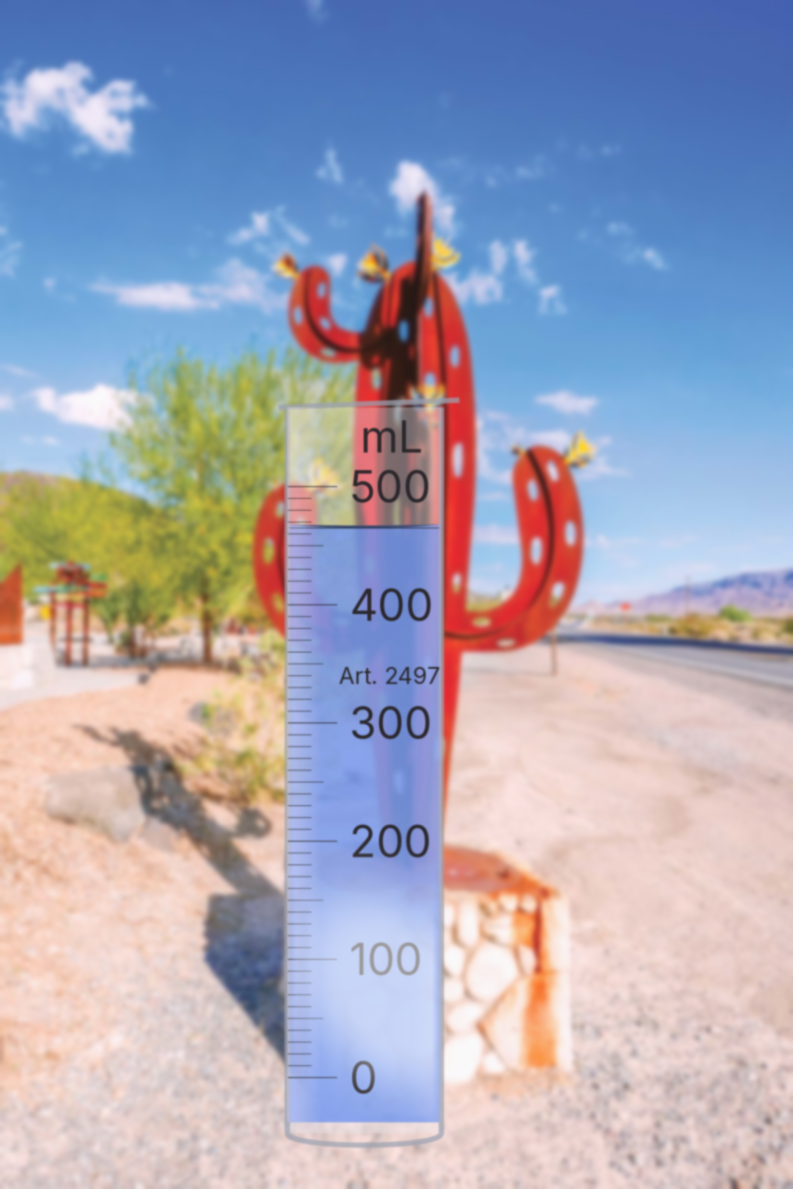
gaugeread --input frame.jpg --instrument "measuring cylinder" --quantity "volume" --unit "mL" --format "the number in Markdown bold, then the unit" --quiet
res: **465** mL
